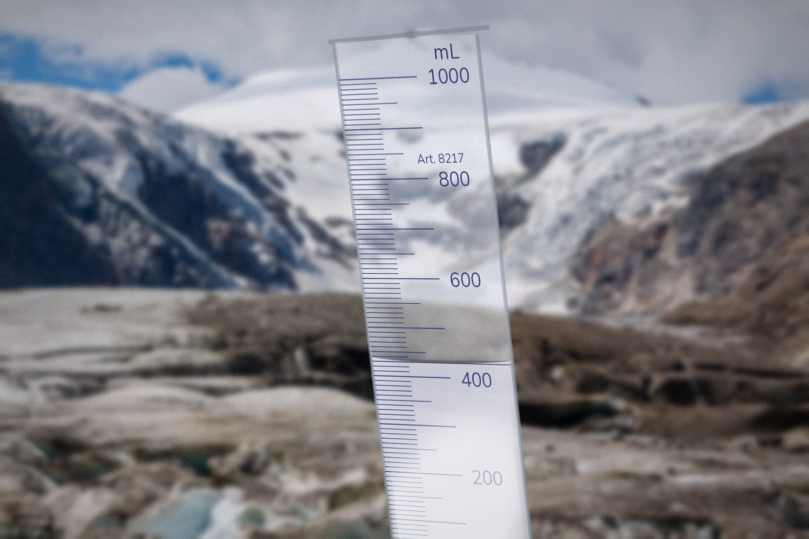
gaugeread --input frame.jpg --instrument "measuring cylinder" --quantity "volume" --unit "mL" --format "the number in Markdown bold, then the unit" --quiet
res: **430** mL
